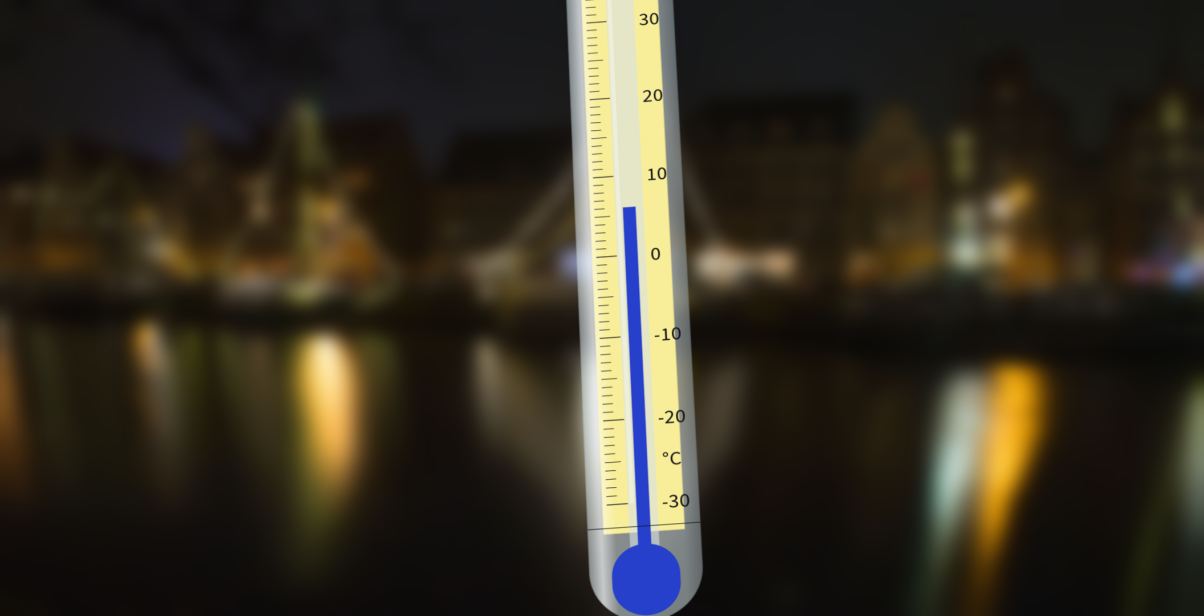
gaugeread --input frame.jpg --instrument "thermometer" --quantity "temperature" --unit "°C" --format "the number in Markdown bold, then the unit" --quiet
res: **6** °C
